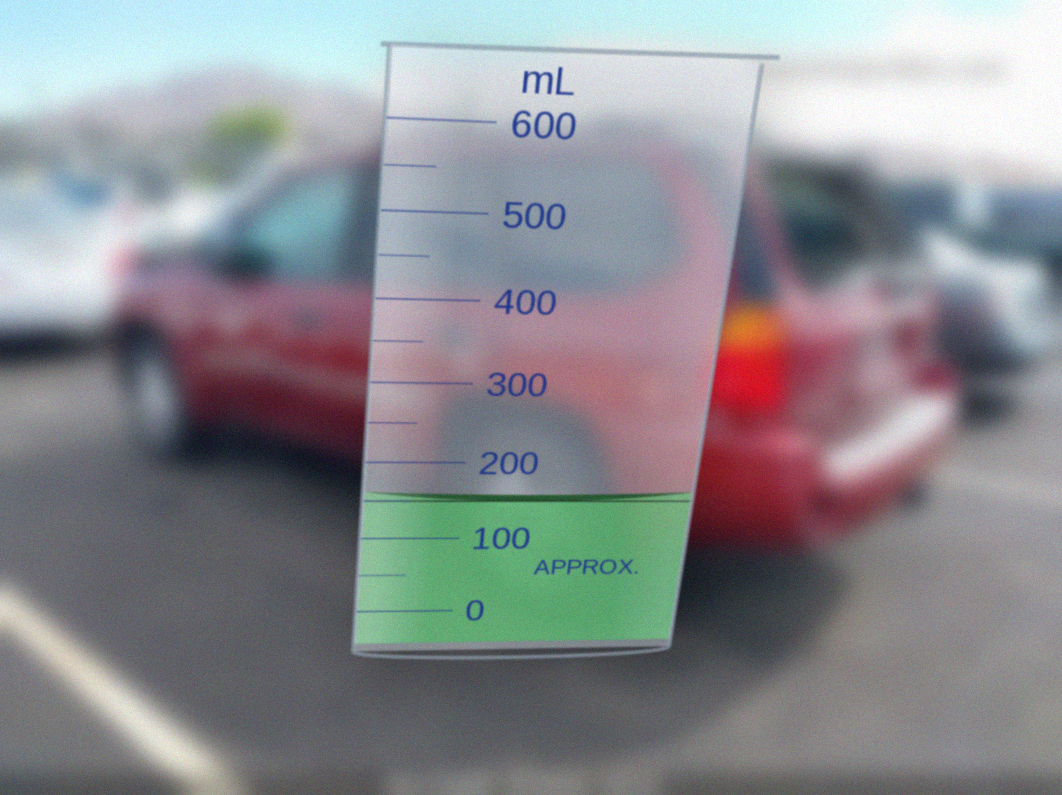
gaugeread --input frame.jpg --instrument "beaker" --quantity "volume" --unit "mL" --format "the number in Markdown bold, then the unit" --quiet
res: **150** mL
